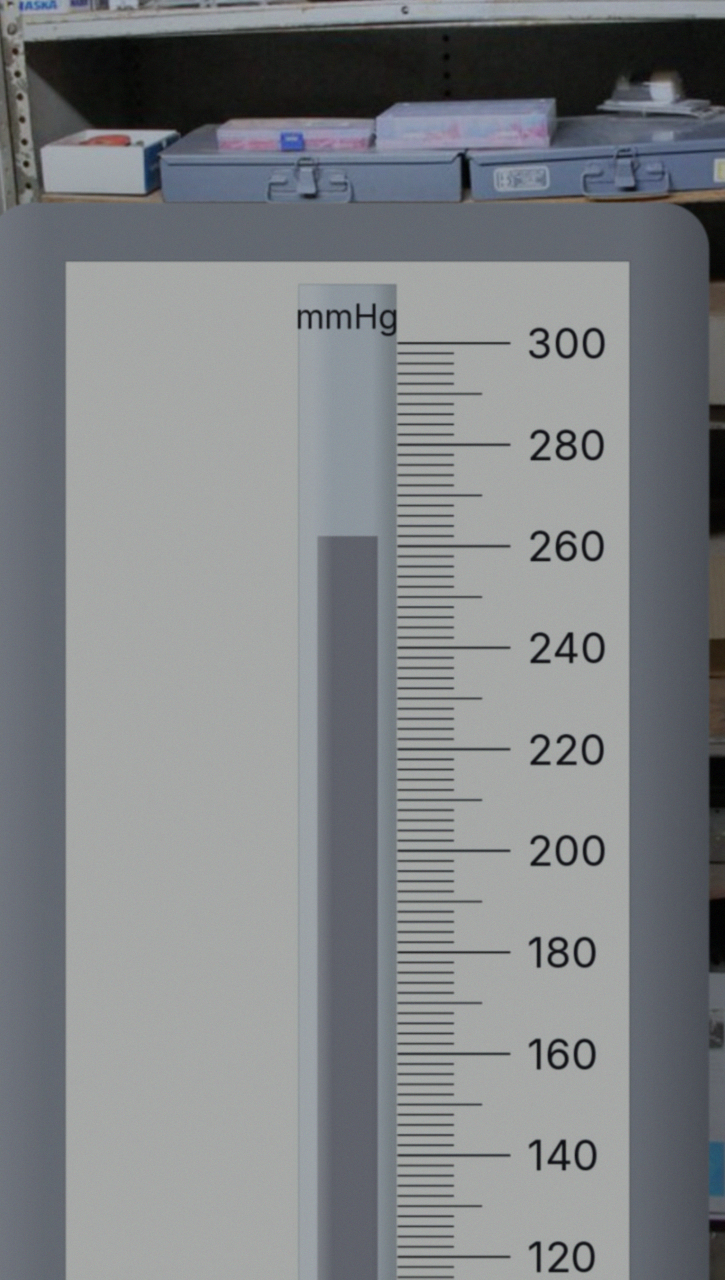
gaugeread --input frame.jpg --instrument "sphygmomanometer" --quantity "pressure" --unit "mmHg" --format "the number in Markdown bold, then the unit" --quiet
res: **262** mmHg
